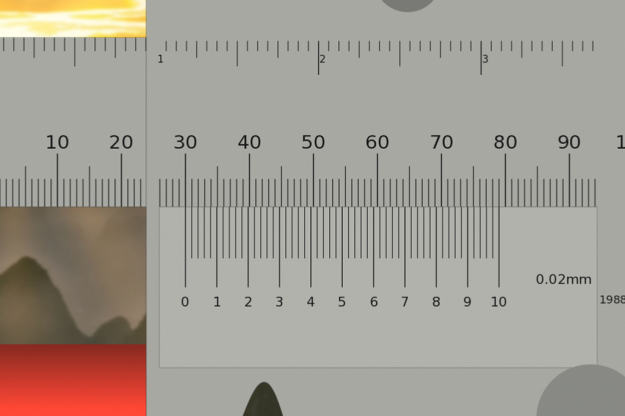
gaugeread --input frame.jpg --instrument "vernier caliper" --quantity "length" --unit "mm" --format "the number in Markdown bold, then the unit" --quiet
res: **30.0** mm
